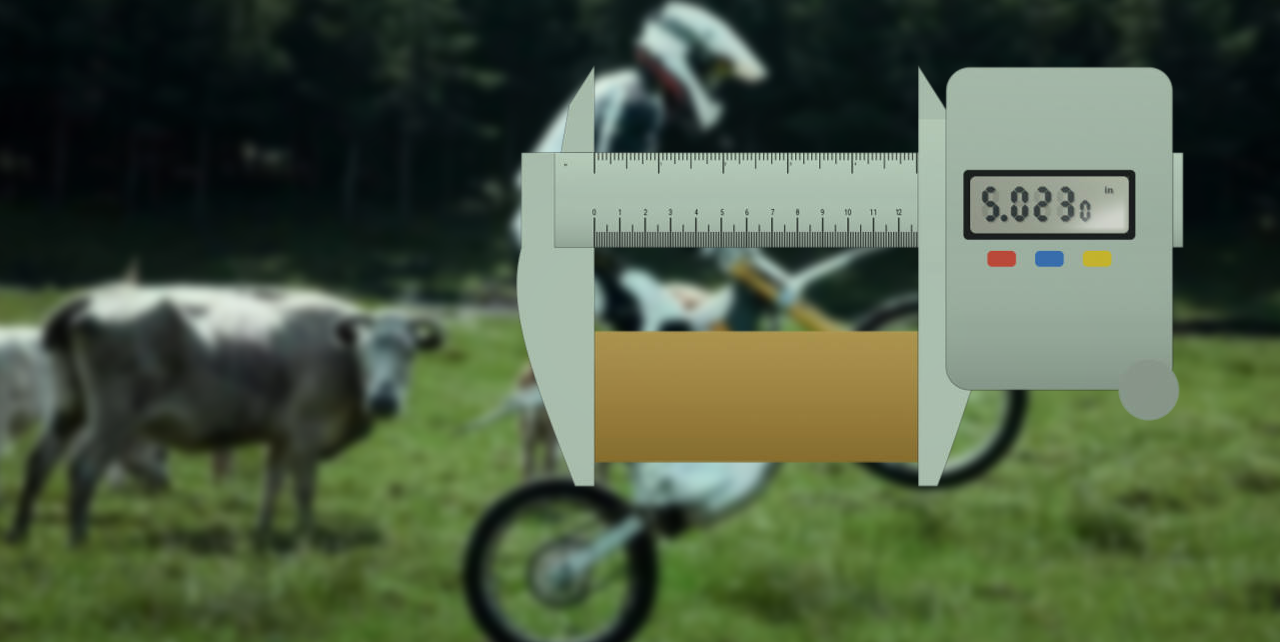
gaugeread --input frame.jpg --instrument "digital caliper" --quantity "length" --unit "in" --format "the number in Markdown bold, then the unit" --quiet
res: **5.0230** in
